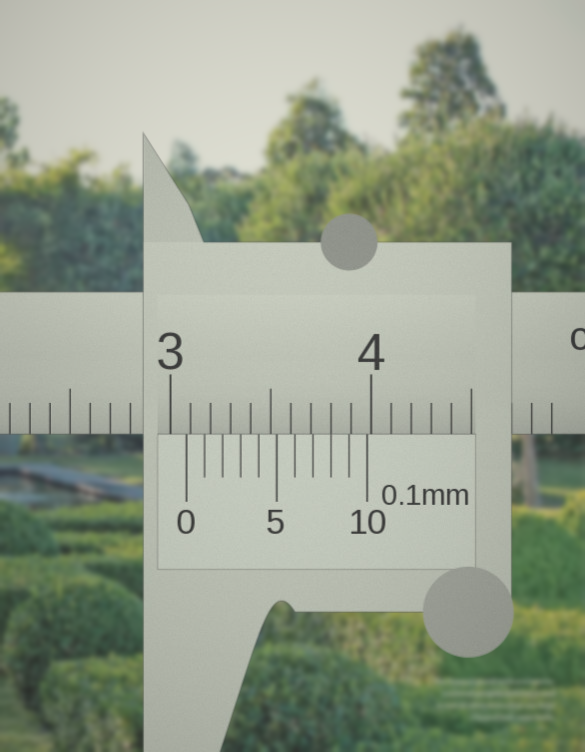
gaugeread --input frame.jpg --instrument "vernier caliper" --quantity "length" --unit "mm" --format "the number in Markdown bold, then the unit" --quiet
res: **30.8** mm
